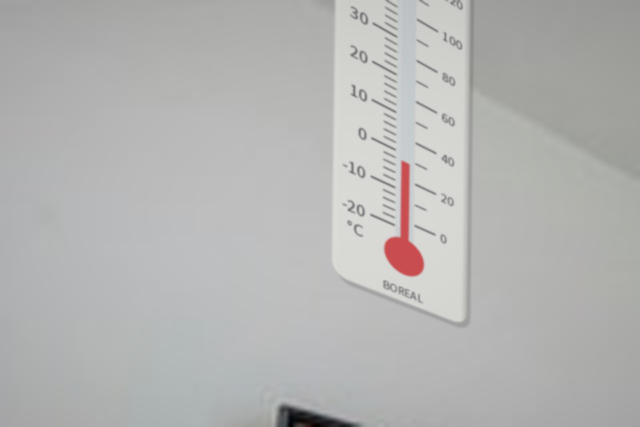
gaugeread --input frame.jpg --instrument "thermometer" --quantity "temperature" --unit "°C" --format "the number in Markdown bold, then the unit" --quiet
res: **-2** °C
